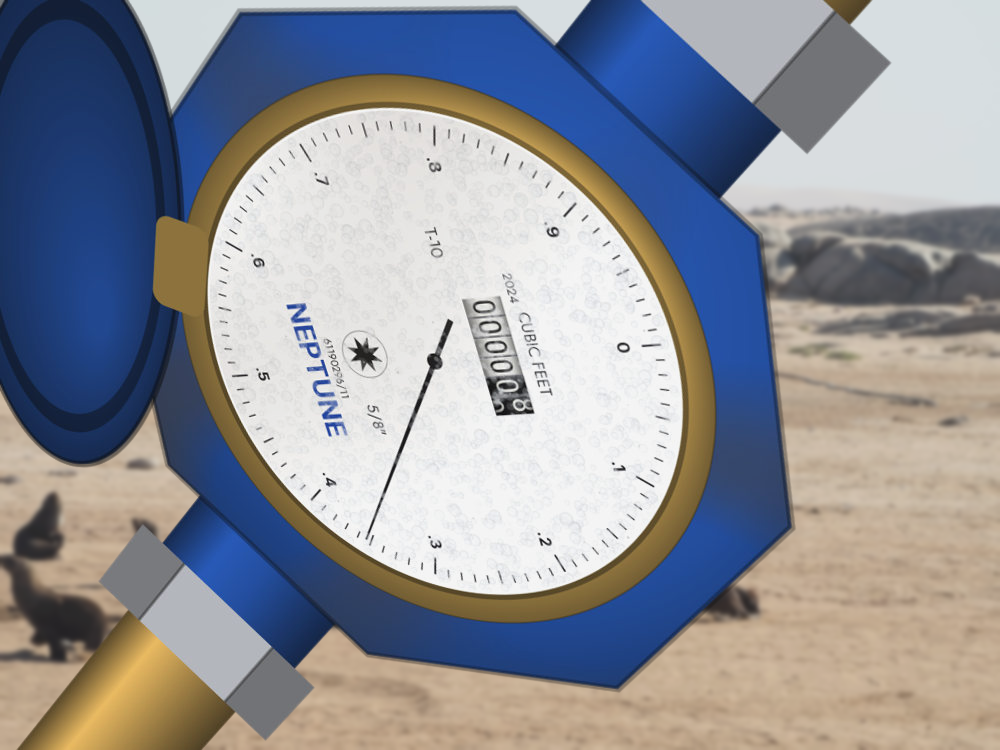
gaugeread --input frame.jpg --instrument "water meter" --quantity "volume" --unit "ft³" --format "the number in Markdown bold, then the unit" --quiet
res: **8.35** ft³
